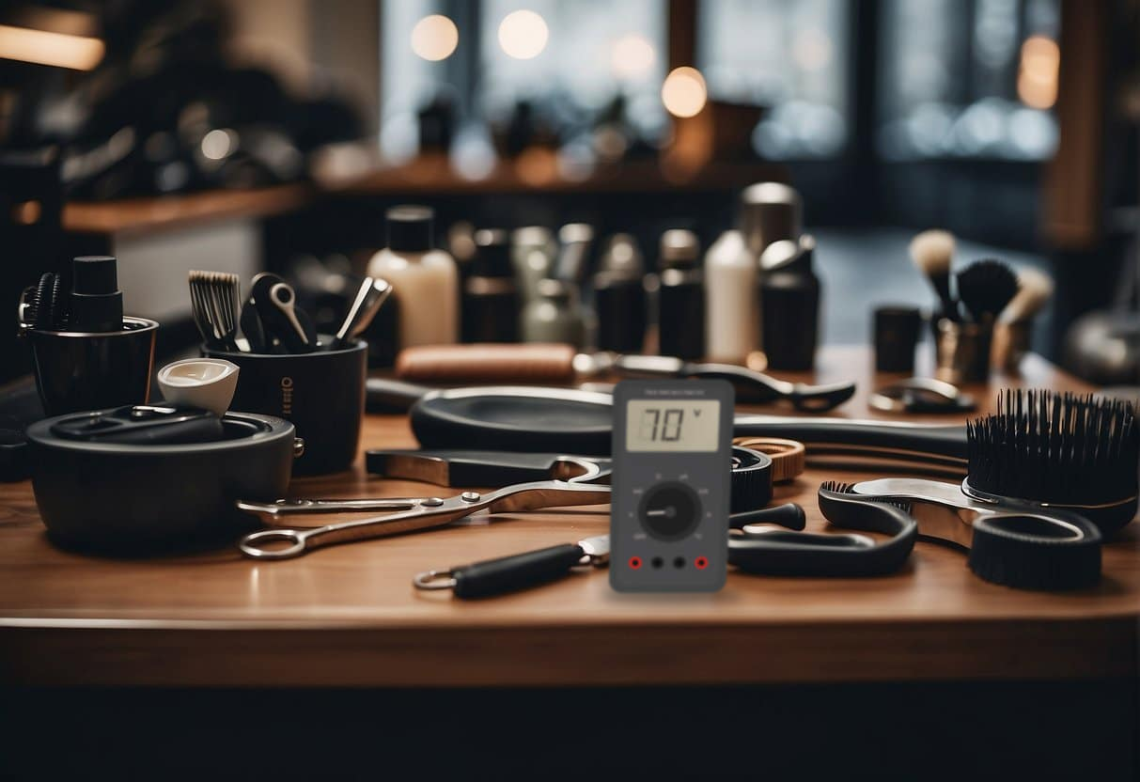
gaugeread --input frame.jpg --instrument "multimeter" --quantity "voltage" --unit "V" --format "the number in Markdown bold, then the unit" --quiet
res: **70** V
